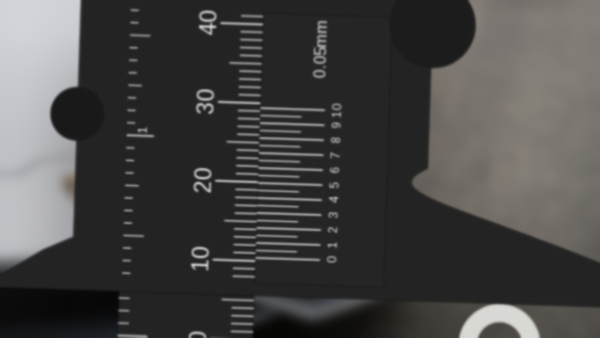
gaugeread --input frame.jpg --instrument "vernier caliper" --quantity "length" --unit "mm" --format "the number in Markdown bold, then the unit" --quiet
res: **10.4** mm
